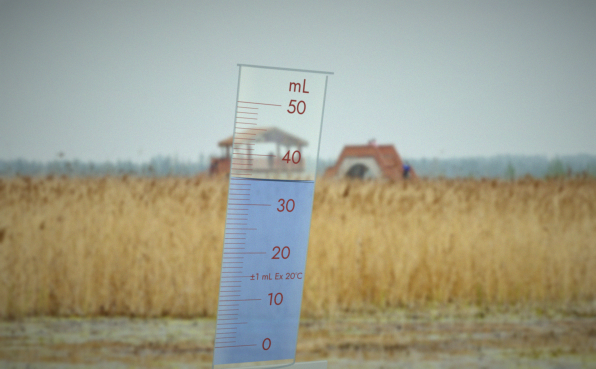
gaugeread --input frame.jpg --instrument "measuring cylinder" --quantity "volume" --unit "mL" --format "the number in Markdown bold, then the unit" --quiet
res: **35** mL
